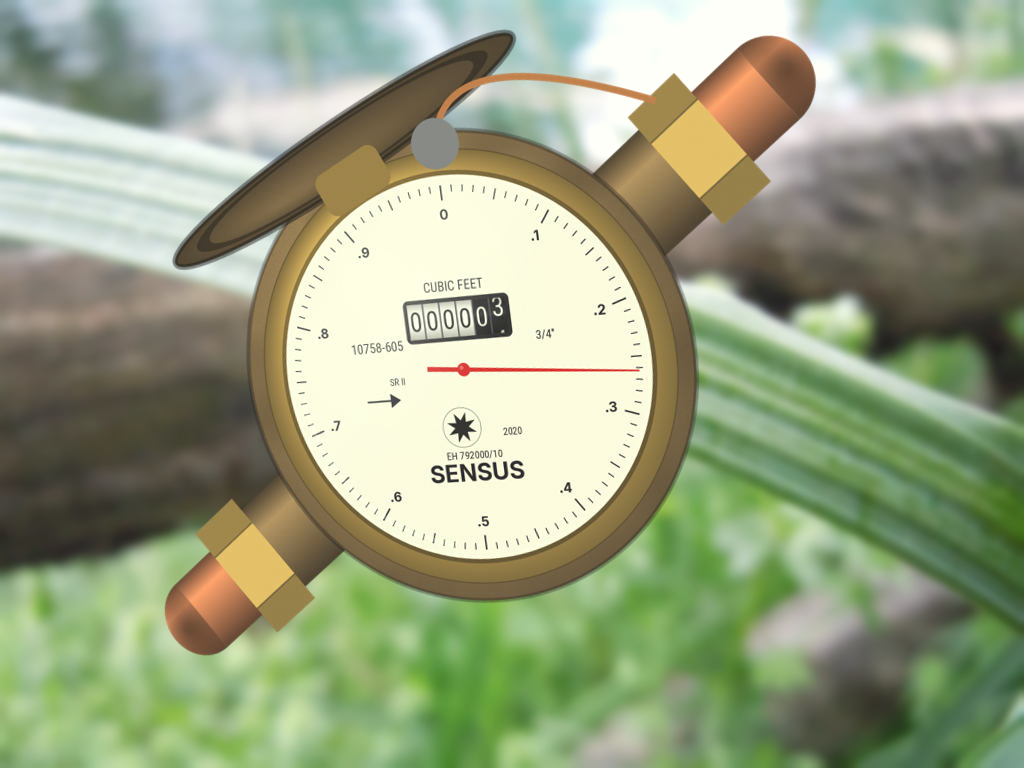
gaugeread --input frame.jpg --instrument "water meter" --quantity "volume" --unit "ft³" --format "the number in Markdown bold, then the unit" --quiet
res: **3.26** ft³
